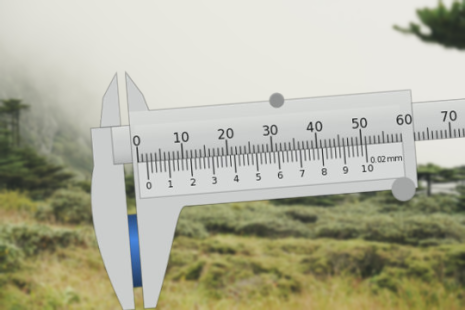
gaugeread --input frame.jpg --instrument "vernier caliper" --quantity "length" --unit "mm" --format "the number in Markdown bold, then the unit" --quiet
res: **2.0** mm
